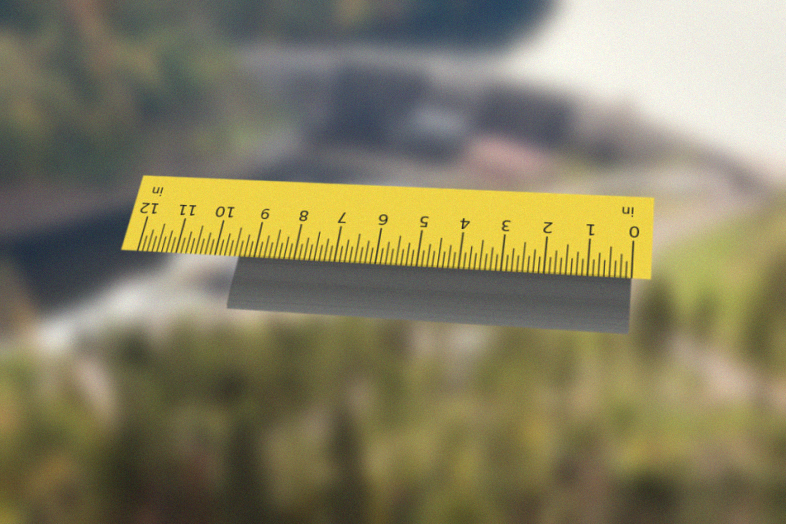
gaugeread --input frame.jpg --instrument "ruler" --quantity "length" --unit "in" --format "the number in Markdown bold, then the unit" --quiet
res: **9.375** in
